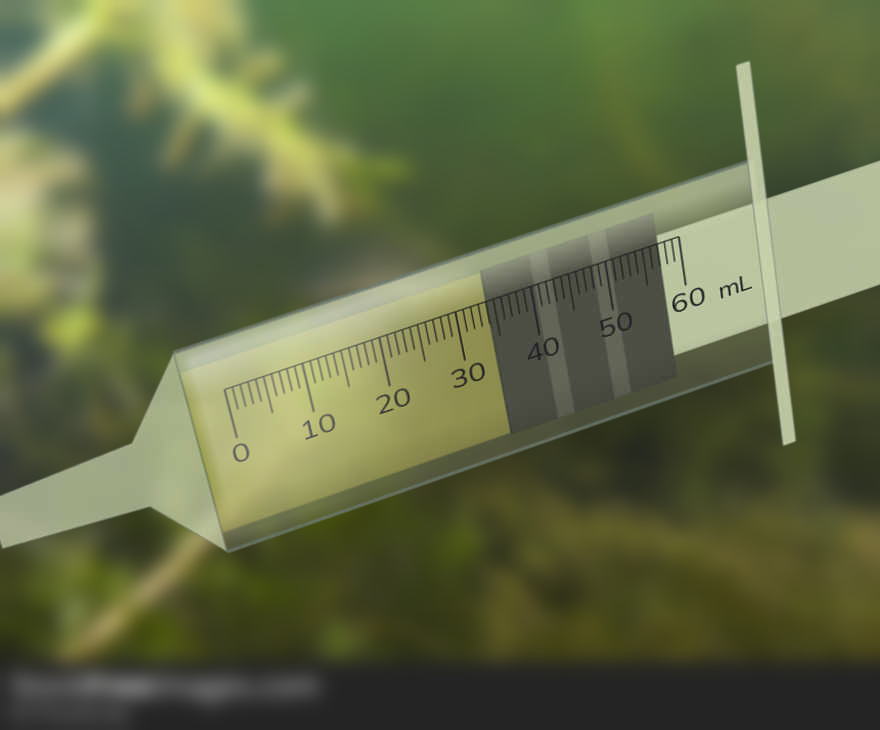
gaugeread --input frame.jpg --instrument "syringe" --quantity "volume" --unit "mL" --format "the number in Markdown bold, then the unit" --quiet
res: **34** mL
